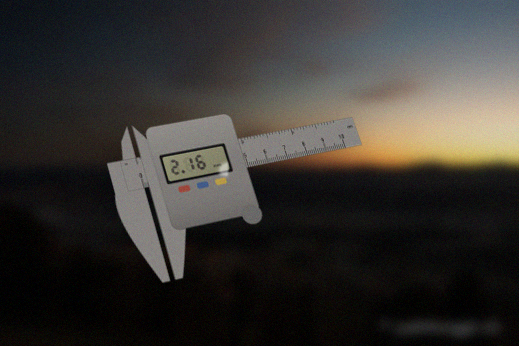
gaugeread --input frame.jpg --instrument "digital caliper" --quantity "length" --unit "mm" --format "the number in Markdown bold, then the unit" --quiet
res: **2.16** mm
